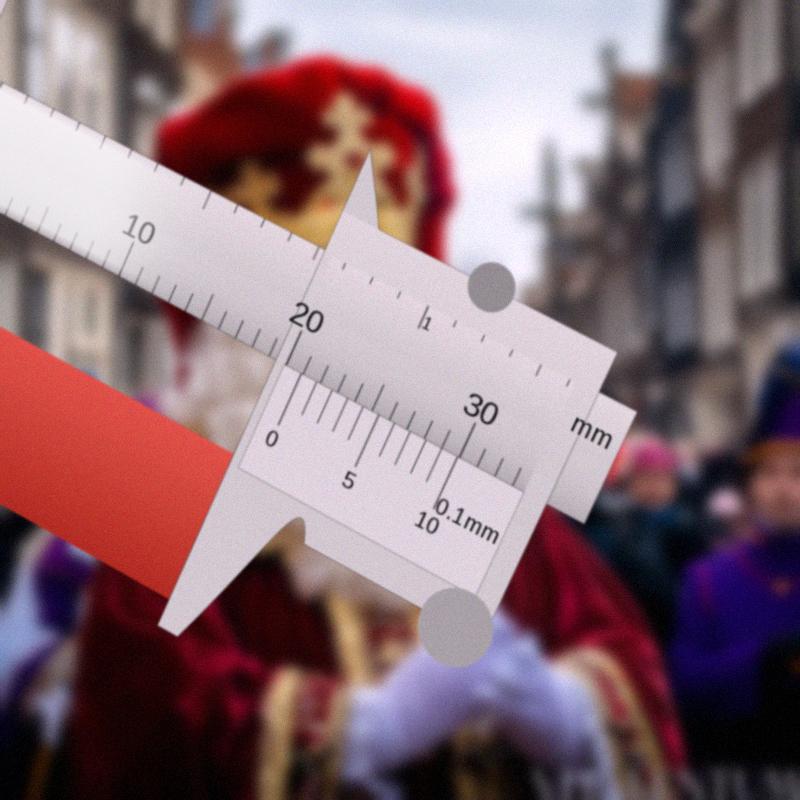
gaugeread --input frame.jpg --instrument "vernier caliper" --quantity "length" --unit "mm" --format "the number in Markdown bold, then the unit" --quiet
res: **20.9** mm
